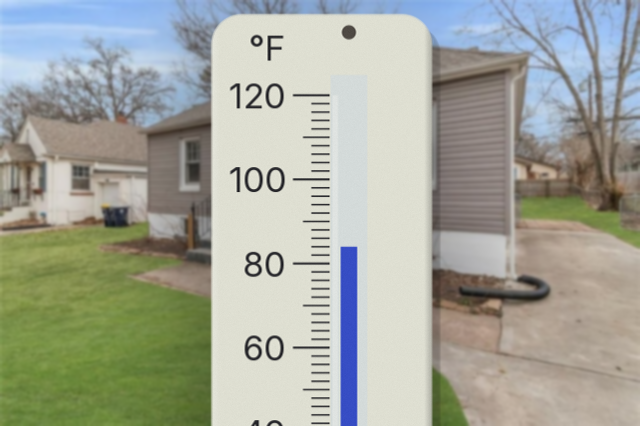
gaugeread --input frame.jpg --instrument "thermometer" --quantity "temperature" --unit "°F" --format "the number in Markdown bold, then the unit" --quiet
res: **84** °F
